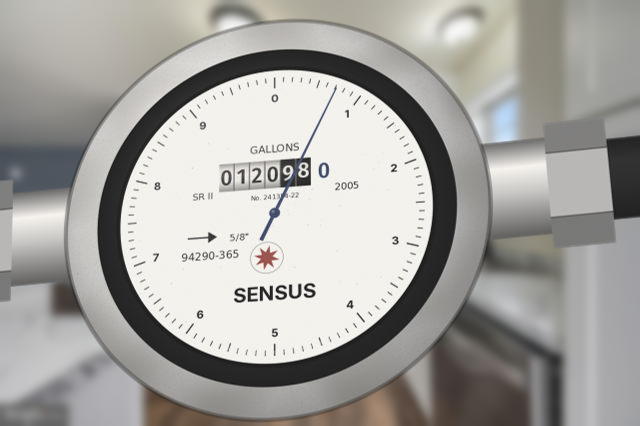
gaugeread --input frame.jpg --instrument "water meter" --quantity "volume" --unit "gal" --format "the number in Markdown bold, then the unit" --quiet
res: **120980.7** gal
